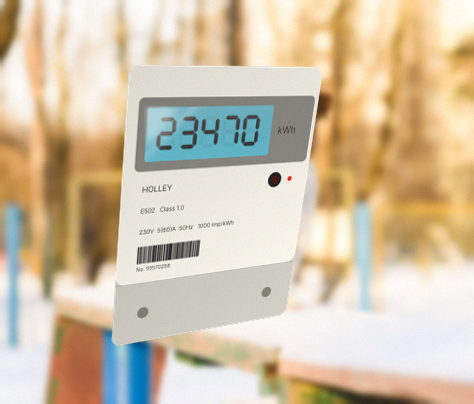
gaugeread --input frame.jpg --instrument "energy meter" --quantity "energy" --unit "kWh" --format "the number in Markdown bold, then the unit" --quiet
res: **23470** kWh
